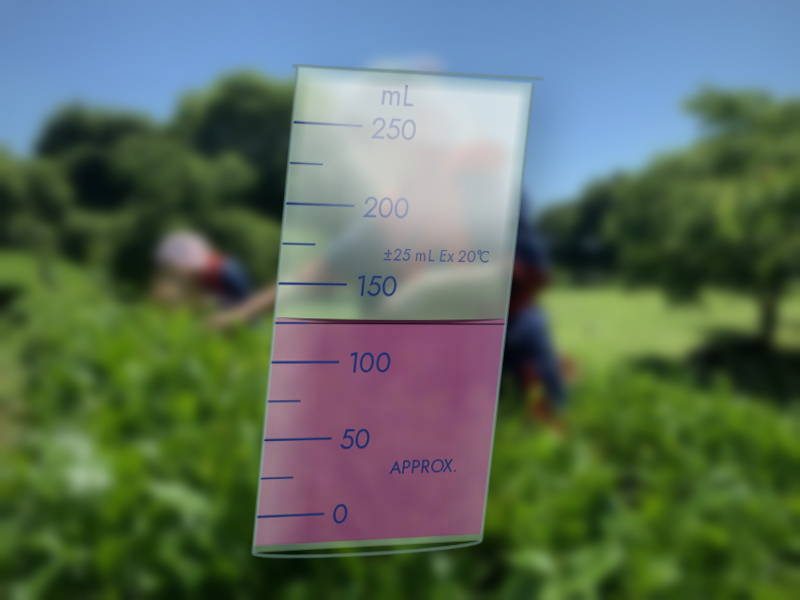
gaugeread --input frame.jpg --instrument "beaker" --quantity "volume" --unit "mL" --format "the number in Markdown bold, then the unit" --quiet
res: **125** mL
